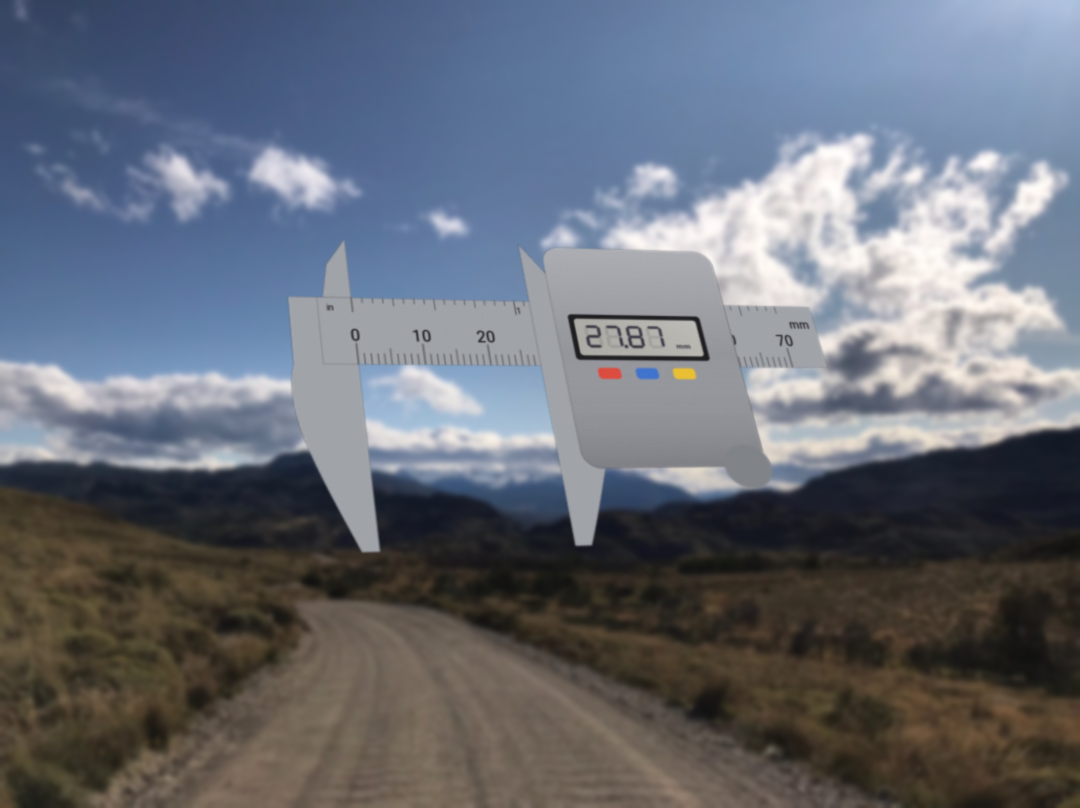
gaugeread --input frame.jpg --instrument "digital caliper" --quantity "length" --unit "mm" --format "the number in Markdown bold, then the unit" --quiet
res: **27.87** mm
